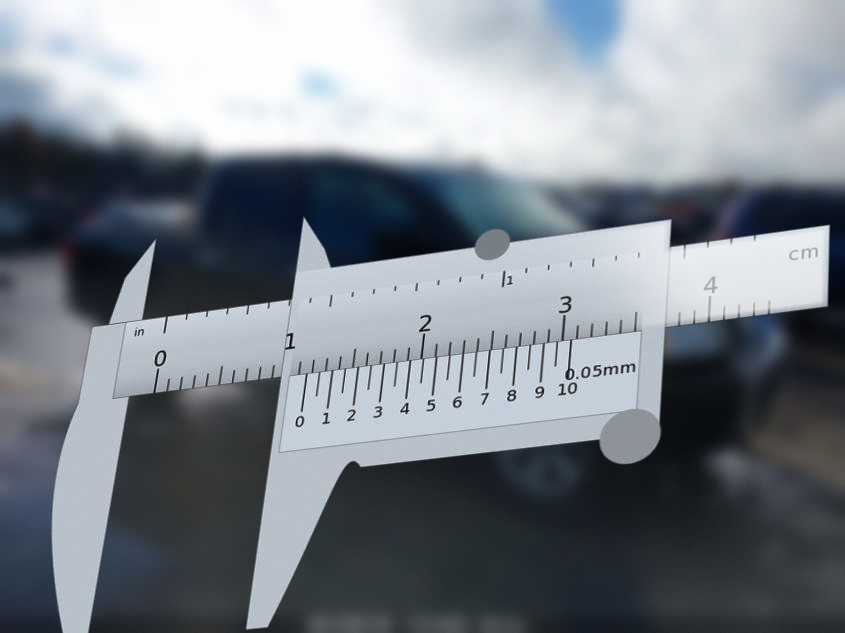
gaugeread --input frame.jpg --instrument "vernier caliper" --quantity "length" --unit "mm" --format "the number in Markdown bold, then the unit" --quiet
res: **11.6** mm
